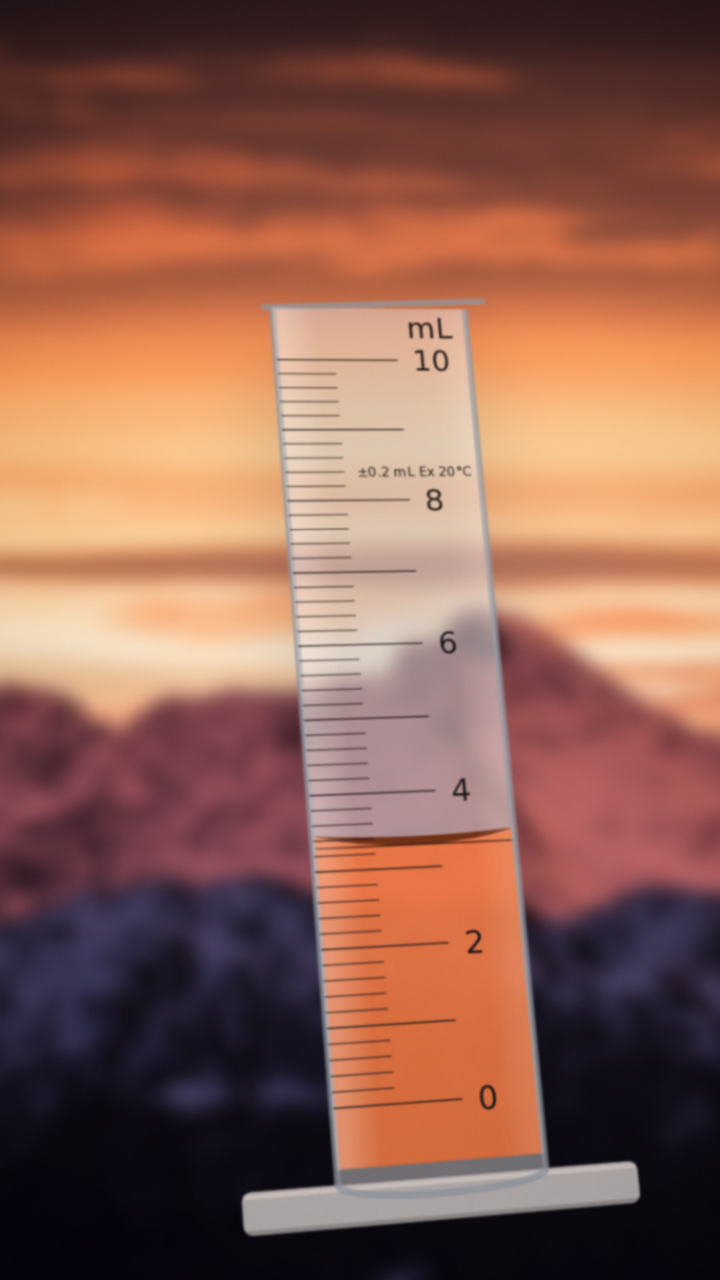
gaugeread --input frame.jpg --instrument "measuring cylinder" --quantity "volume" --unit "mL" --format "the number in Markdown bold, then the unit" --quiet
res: **3.3** mL
